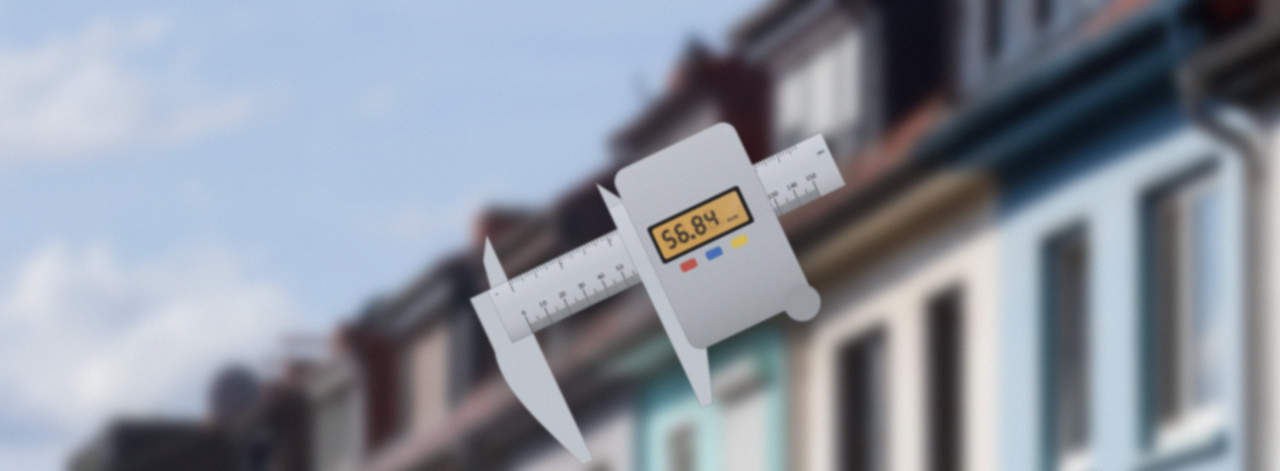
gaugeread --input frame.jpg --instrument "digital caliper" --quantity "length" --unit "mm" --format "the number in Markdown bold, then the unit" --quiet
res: **56.84** mm
